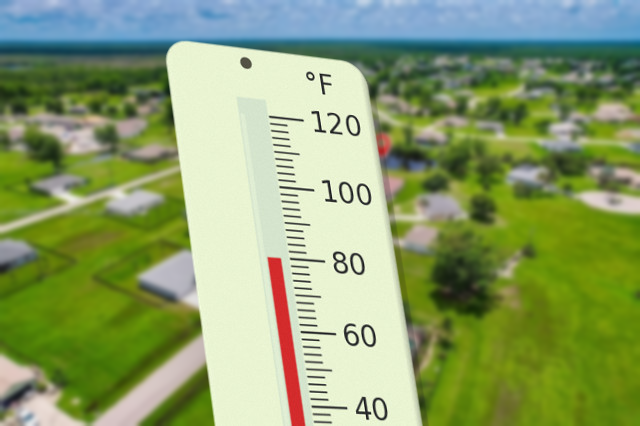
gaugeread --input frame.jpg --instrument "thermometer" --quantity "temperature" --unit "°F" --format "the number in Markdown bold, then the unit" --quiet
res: **80** °F
